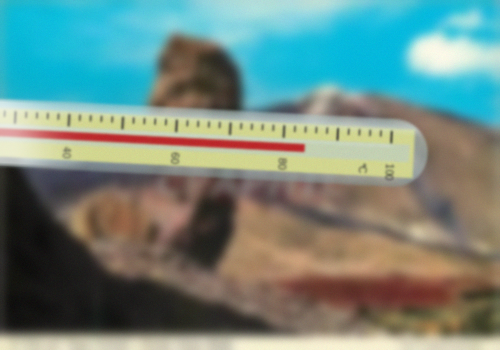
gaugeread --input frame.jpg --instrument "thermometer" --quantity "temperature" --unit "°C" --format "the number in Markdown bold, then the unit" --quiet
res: **84** °C
